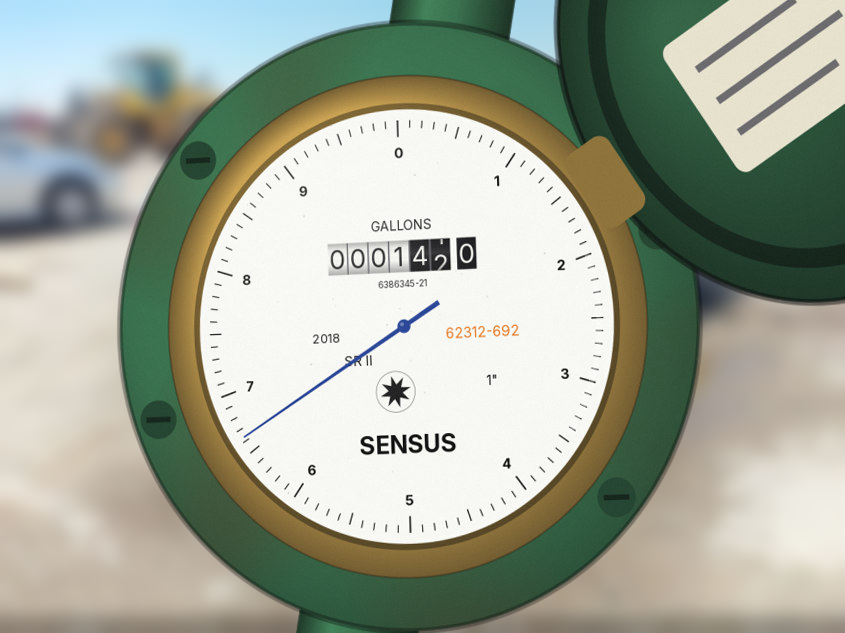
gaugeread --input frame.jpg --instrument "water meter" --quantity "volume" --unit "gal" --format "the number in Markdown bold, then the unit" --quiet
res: **1416.6** gal
